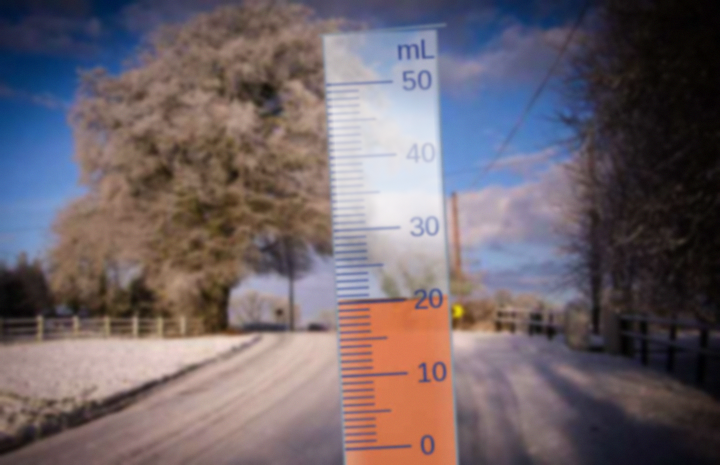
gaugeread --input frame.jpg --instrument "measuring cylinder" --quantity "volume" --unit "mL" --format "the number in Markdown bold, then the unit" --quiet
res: **20** mL
